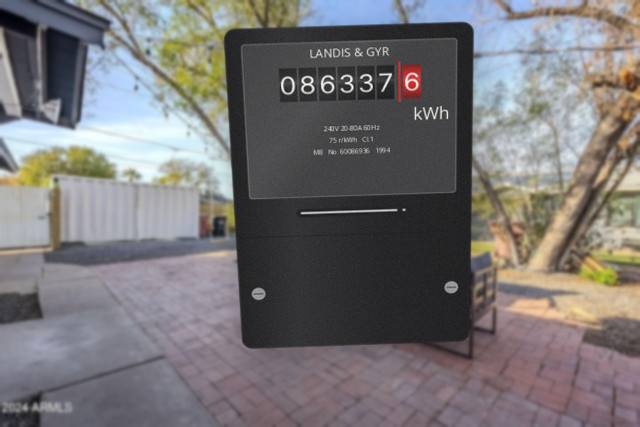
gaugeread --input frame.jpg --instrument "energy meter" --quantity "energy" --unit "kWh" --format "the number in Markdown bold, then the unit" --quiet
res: **86337.6** kWh
